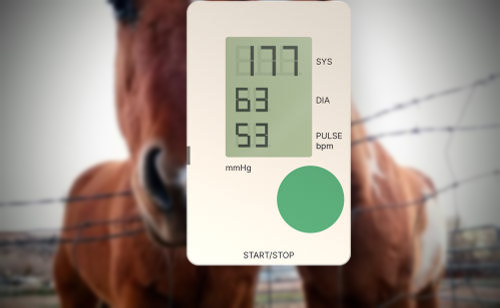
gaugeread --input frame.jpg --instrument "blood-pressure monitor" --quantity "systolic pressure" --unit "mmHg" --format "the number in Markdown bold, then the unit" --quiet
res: **177** mmHg
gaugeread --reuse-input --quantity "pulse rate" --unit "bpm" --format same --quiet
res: **53** bpm
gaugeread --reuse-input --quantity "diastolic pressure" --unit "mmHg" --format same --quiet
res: **63** mmHg
